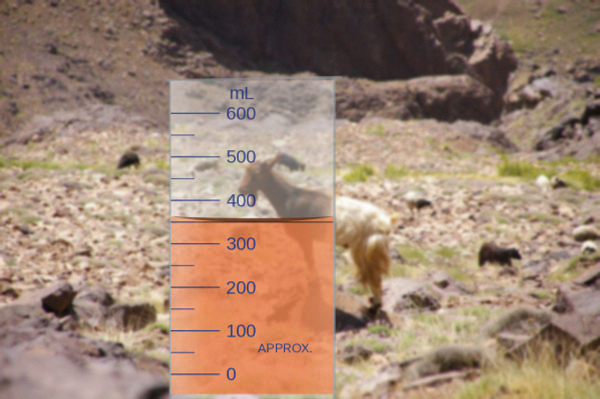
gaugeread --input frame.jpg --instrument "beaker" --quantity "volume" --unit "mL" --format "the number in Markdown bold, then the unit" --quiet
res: **350** mL
